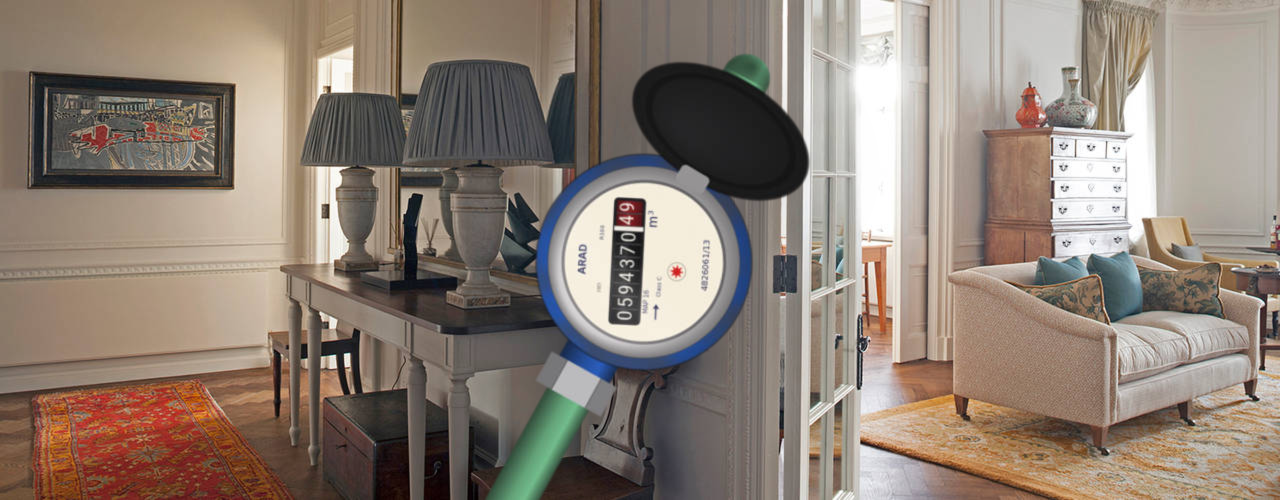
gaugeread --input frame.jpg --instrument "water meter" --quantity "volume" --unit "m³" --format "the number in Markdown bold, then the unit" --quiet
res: **594370.49** m³
